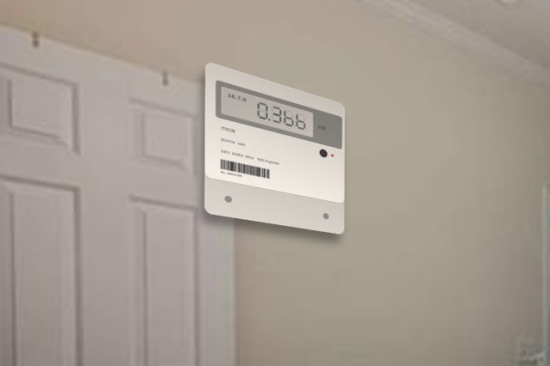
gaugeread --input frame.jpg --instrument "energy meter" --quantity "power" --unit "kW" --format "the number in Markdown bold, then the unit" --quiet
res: **0.366** kW
